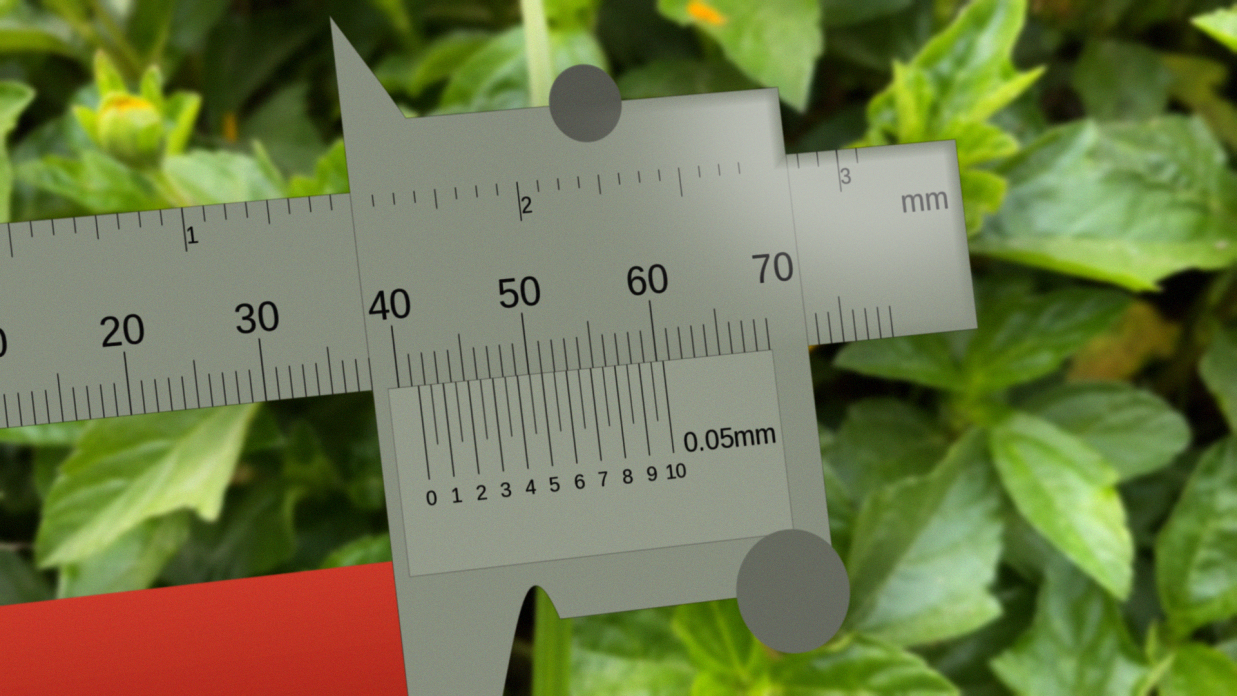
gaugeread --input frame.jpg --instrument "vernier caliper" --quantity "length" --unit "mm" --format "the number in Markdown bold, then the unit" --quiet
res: **41.5** mm
